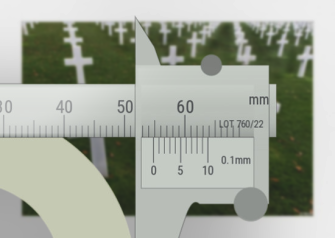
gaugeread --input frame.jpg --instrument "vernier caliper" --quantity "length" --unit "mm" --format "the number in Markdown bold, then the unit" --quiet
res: **54.8** mm
